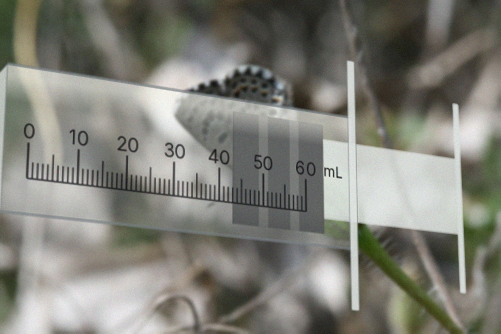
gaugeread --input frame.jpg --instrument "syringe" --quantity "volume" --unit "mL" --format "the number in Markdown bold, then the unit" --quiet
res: **43** mL
